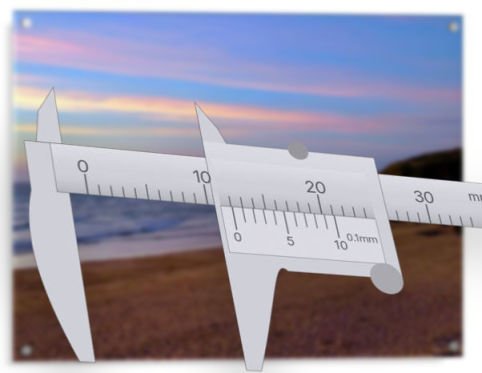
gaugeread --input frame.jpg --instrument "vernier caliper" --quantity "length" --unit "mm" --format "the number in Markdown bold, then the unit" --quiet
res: **12.1** mm
